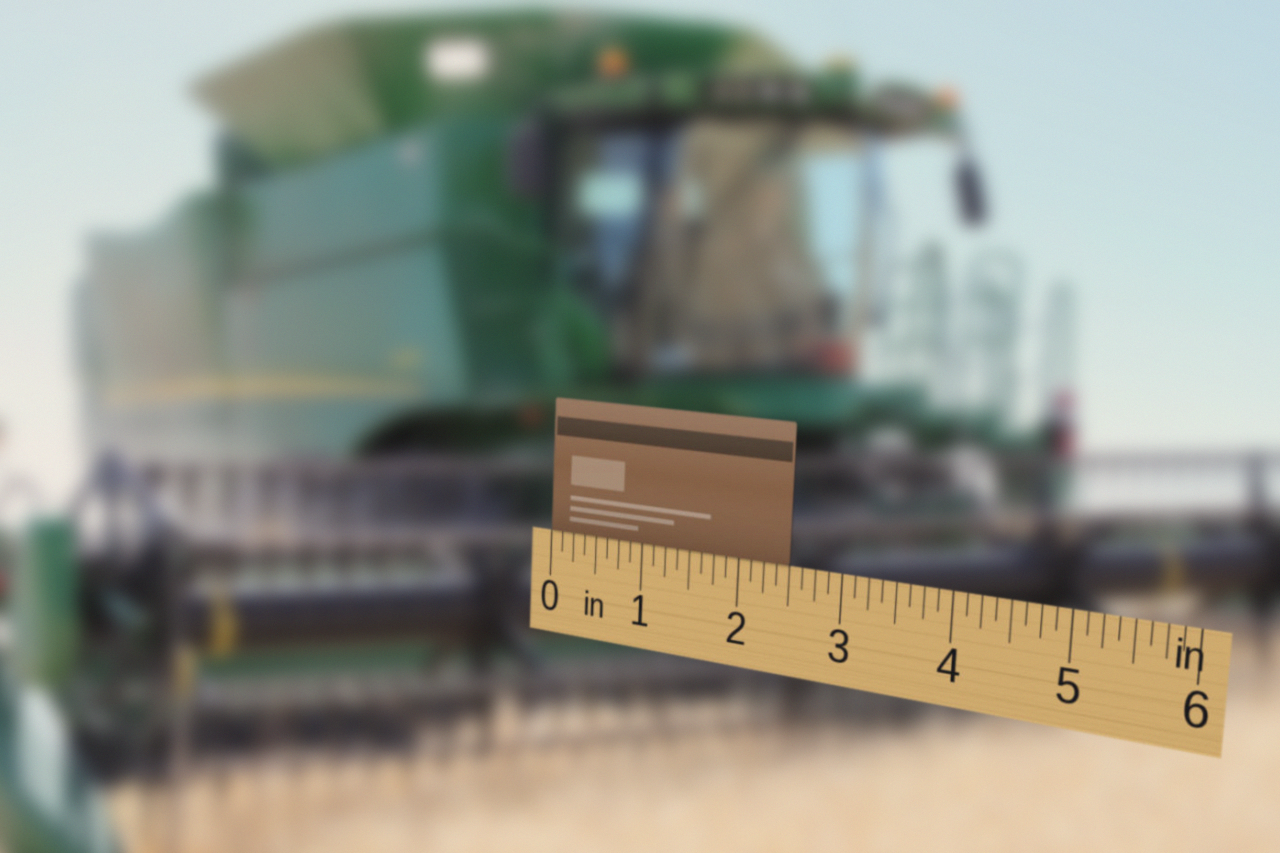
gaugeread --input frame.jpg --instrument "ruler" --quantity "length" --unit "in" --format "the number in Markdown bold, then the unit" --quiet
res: **2.5** in
